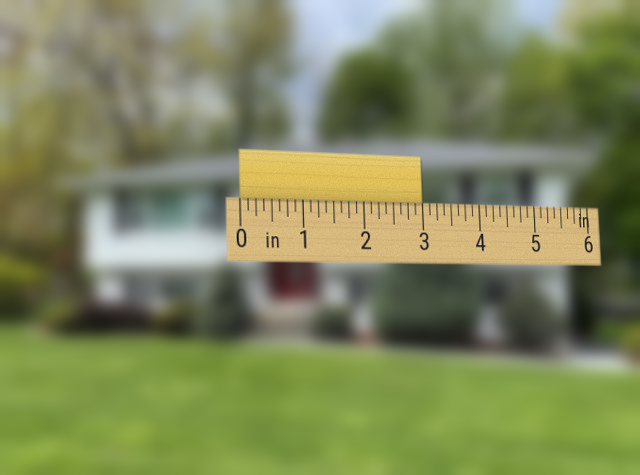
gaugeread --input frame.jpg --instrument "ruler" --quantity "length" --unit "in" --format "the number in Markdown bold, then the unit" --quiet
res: **3** in
